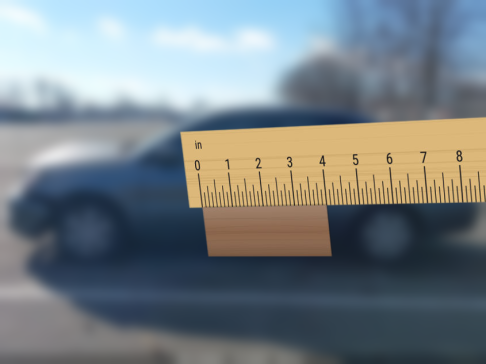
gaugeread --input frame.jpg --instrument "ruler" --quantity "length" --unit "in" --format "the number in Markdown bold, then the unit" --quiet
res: **4** in
